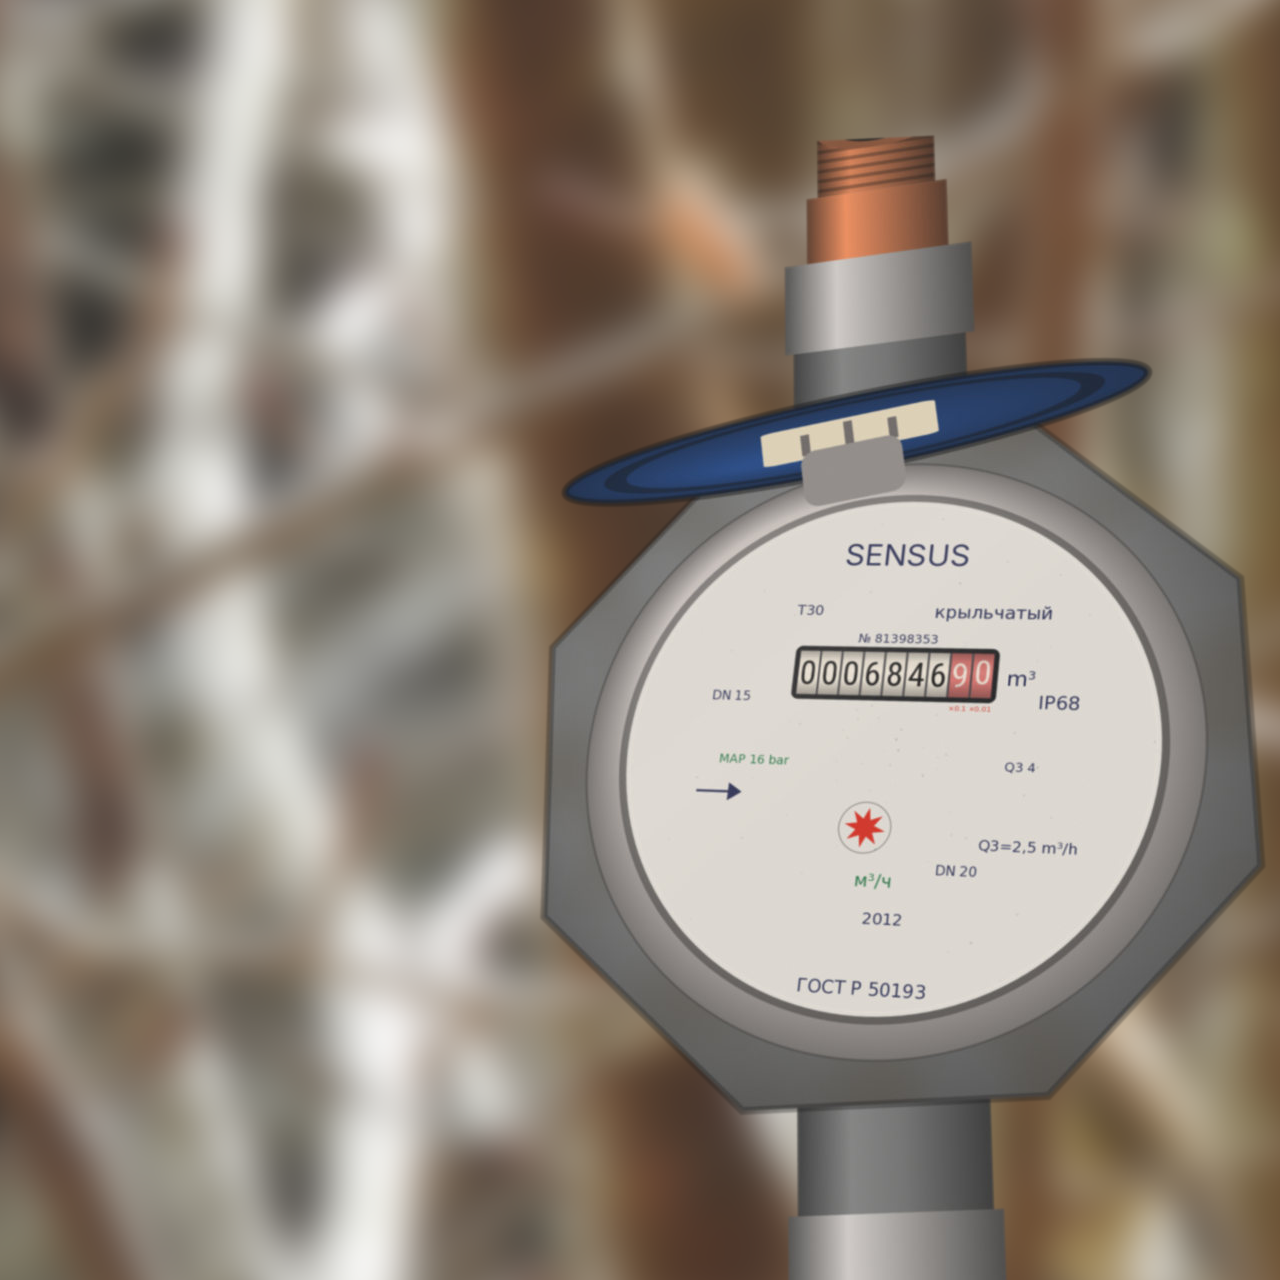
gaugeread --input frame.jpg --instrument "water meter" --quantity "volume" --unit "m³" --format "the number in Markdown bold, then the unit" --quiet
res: **6846.90** m³
